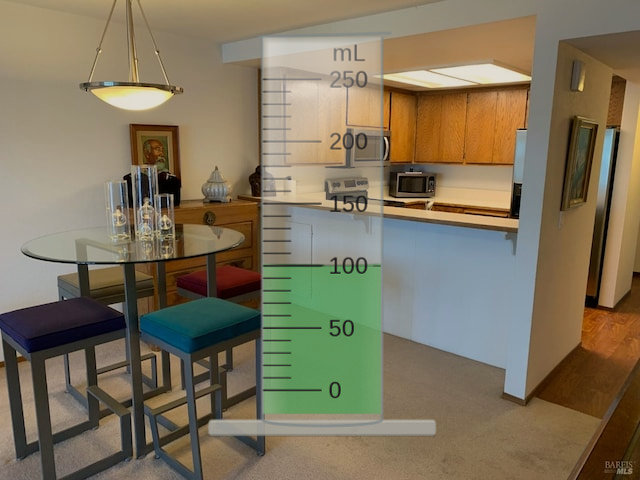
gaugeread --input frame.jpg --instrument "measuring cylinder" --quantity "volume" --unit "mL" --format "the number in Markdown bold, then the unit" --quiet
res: **100** mL
